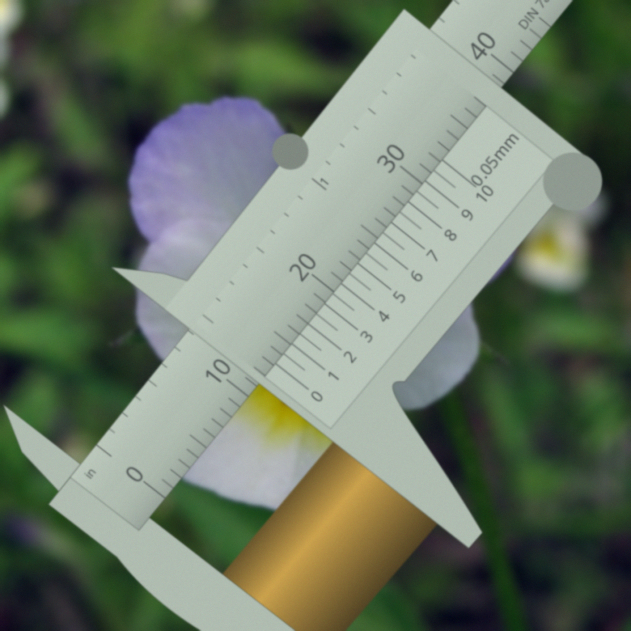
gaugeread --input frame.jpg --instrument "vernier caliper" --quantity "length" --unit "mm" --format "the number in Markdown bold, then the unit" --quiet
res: **13.2** mm
